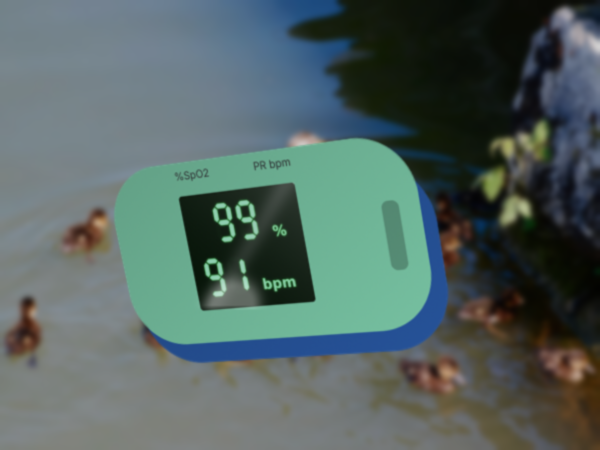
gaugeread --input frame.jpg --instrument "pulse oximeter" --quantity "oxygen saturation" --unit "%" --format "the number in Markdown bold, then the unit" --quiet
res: **99** %
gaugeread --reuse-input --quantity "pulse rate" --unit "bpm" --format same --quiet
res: **91** bpm
